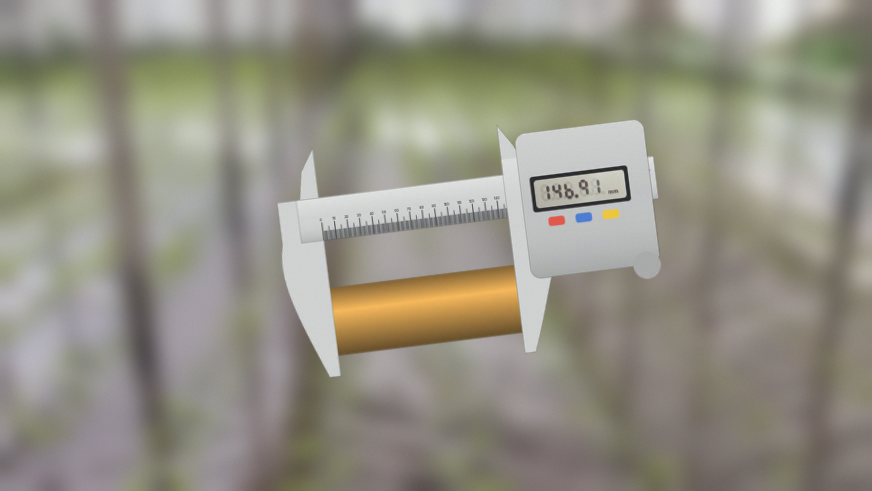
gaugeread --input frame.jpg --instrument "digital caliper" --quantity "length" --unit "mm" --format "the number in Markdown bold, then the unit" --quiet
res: **146.91** mm
